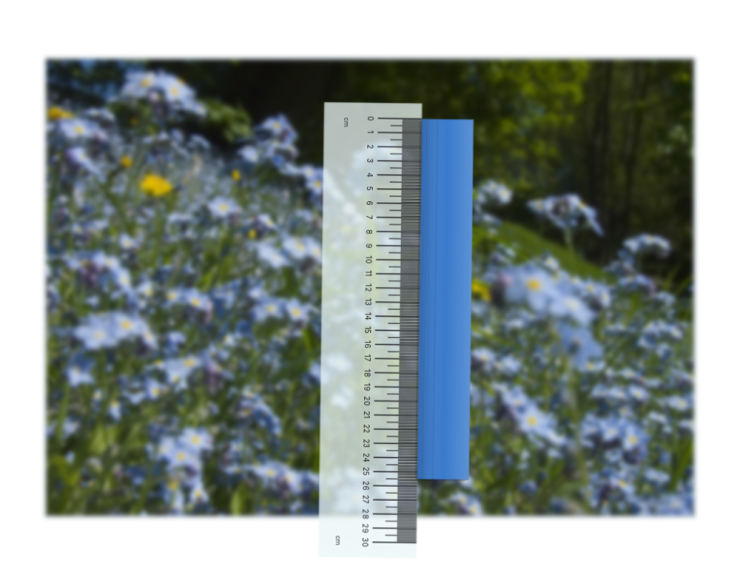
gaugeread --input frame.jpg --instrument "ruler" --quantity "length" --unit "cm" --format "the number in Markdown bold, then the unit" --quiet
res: **25.5** cm
